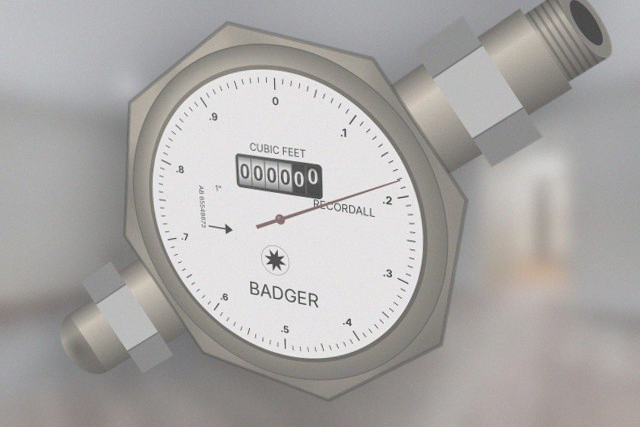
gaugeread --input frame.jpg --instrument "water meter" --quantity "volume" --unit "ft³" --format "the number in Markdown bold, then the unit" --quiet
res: **0.18** ft³
